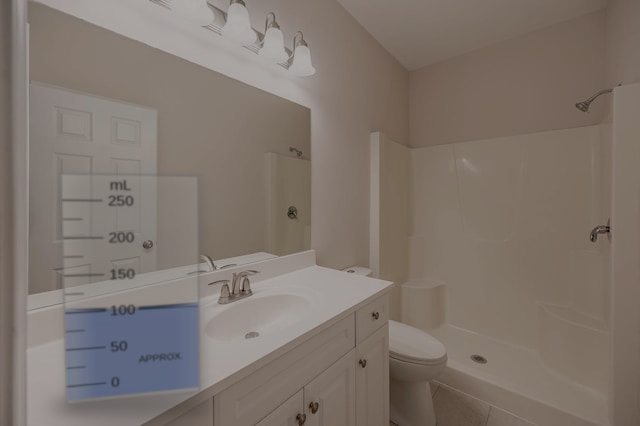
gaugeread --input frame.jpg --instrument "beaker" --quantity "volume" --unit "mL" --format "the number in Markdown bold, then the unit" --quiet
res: **100** mL
